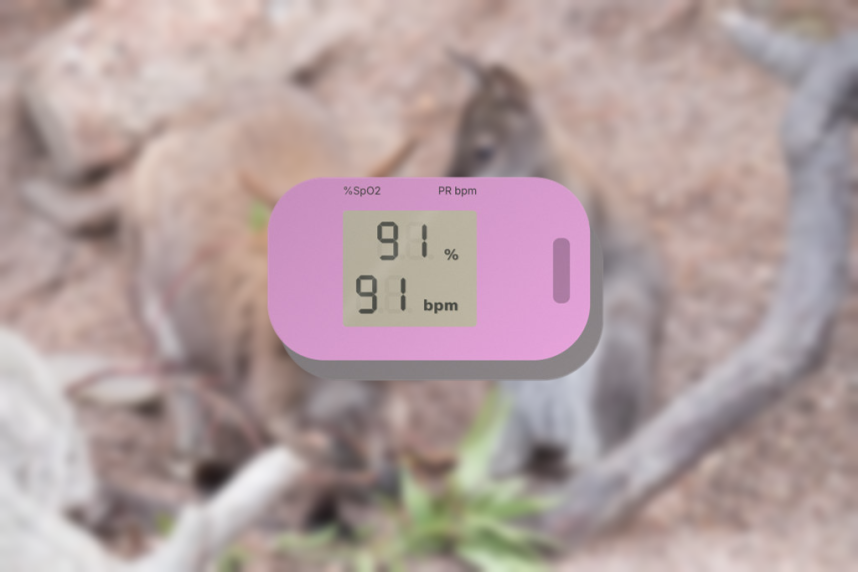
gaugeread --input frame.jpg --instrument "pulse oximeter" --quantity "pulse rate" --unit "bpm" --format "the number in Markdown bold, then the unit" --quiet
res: **91** bpm
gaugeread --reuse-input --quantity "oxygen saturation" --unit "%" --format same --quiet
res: **91** %
